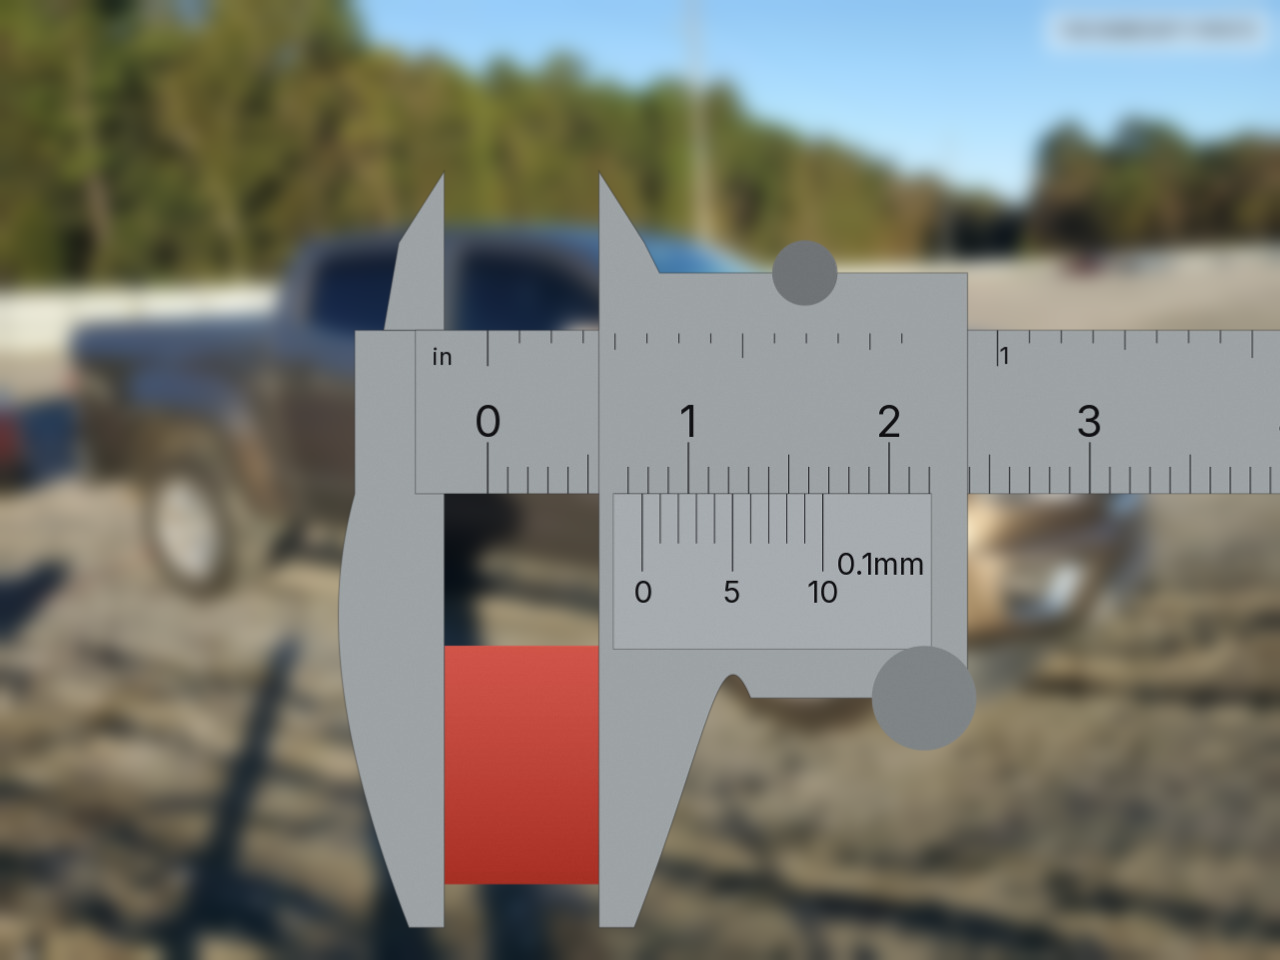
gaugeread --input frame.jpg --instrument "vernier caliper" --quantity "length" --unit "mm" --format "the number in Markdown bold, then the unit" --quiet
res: **7.7** mm
